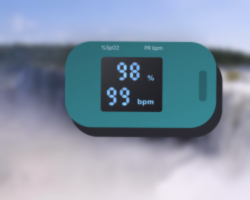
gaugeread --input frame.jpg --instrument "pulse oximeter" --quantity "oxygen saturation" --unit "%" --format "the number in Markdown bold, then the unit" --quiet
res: **98** %
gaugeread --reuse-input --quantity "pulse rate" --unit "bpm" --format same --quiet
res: **99** bpm
